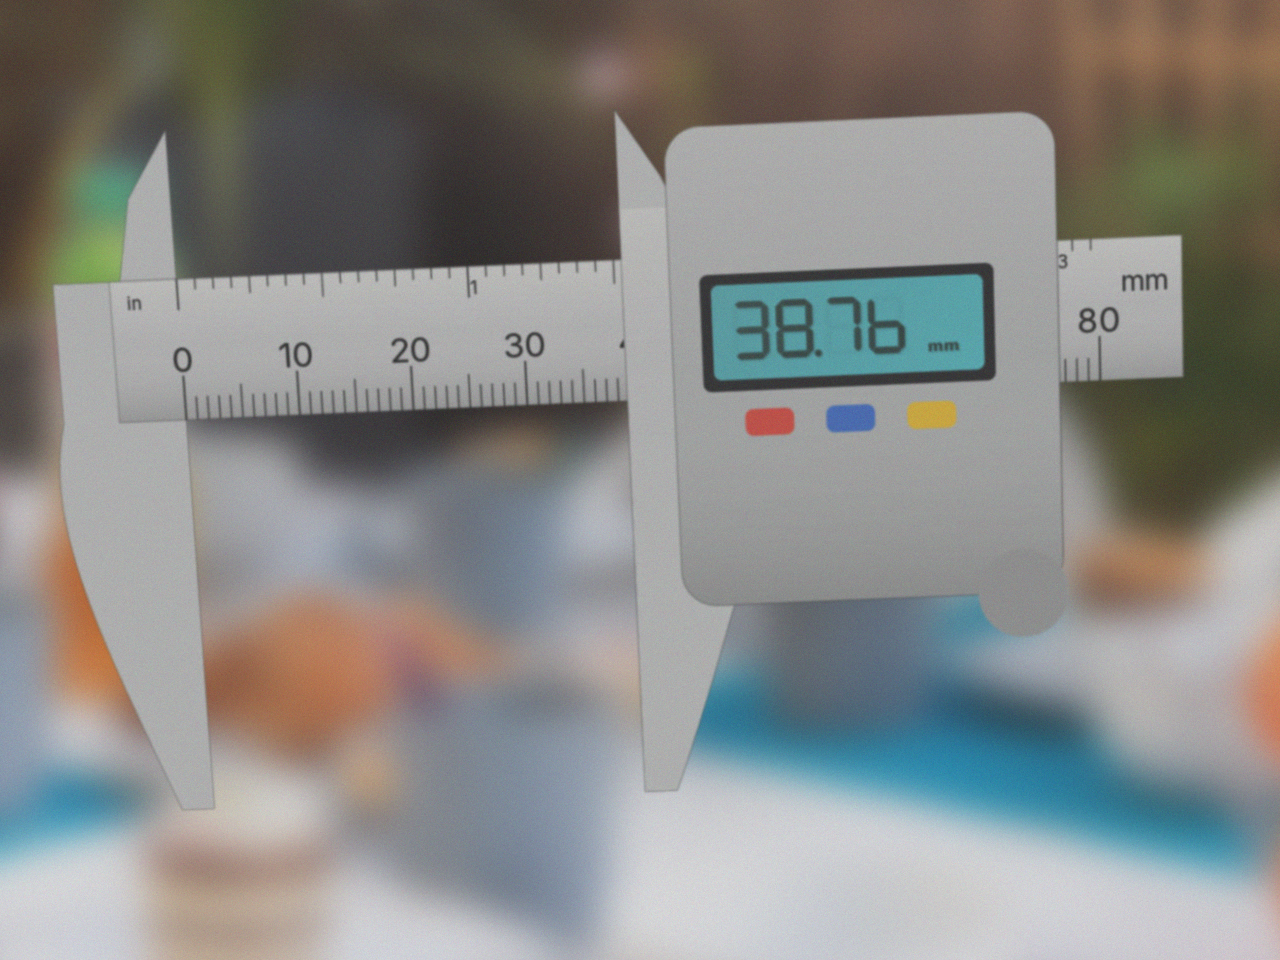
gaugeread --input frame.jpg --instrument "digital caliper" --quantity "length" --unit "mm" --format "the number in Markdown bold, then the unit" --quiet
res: **38.76** mm
